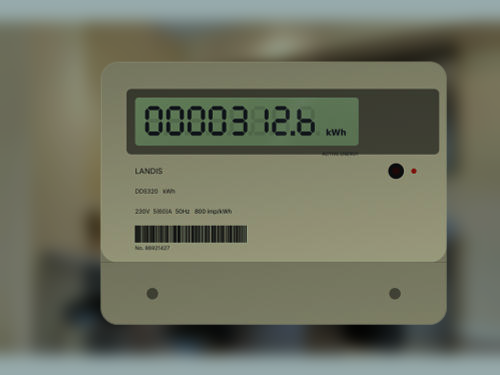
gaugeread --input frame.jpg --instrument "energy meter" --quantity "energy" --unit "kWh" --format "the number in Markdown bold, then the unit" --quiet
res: **312.6** kWh
